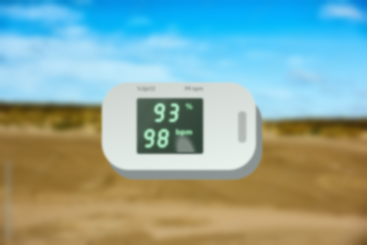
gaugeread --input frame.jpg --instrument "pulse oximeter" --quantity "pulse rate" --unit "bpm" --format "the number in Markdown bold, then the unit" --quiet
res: **98** bpm
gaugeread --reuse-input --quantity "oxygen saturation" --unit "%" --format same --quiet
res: **93** %
